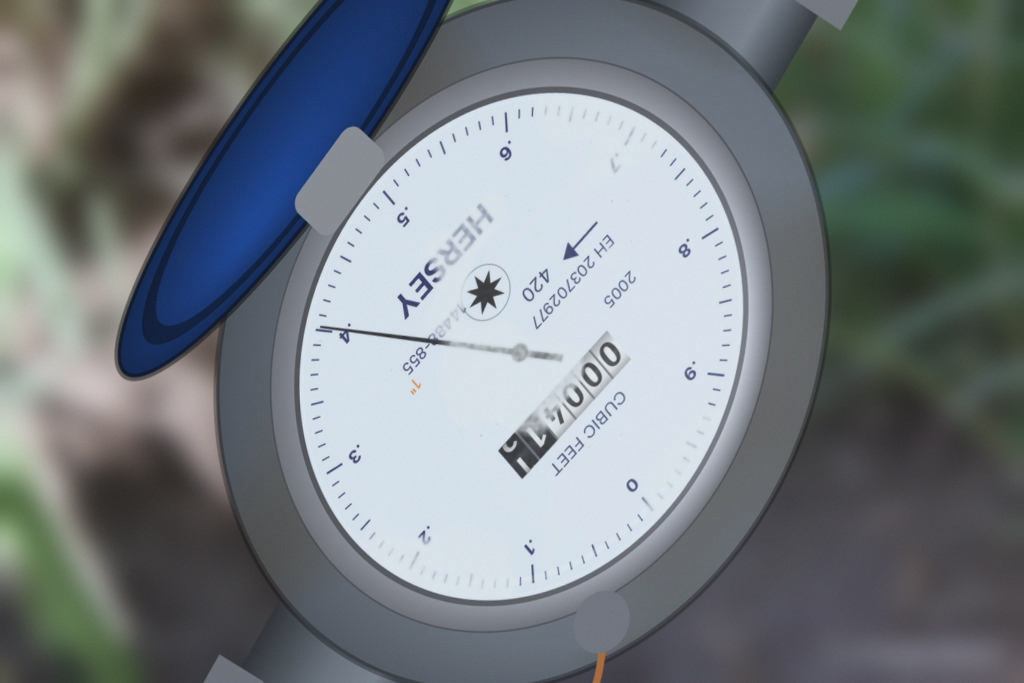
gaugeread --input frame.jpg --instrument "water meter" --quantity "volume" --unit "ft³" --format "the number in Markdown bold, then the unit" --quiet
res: **411.40** ft³
